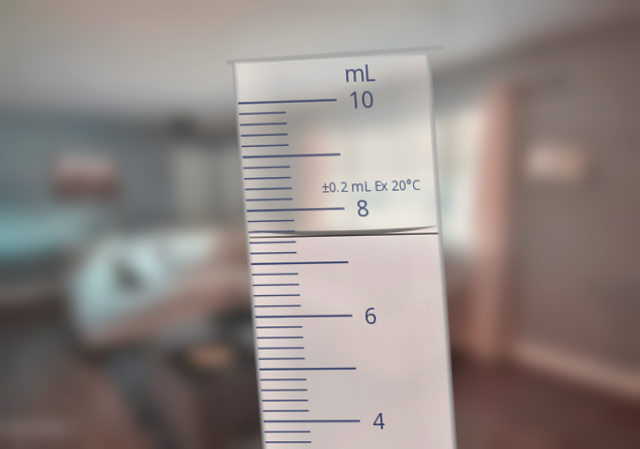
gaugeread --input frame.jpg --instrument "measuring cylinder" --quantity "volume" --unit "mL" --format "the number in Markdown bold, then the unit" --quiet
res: **7.5** mL
